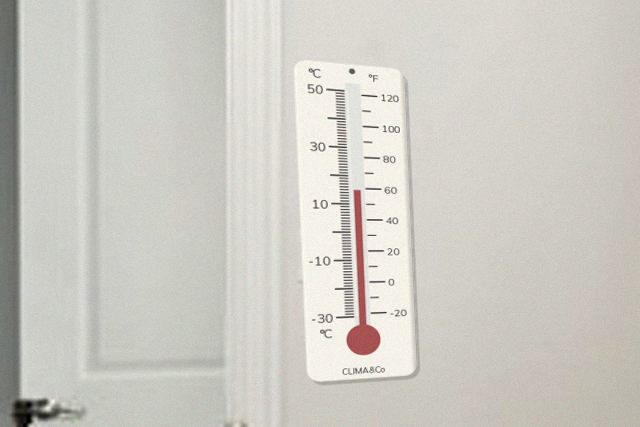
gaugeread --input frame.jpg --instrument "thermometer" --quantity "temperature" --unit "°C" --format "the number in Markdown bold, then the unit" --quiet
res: **15** °C
